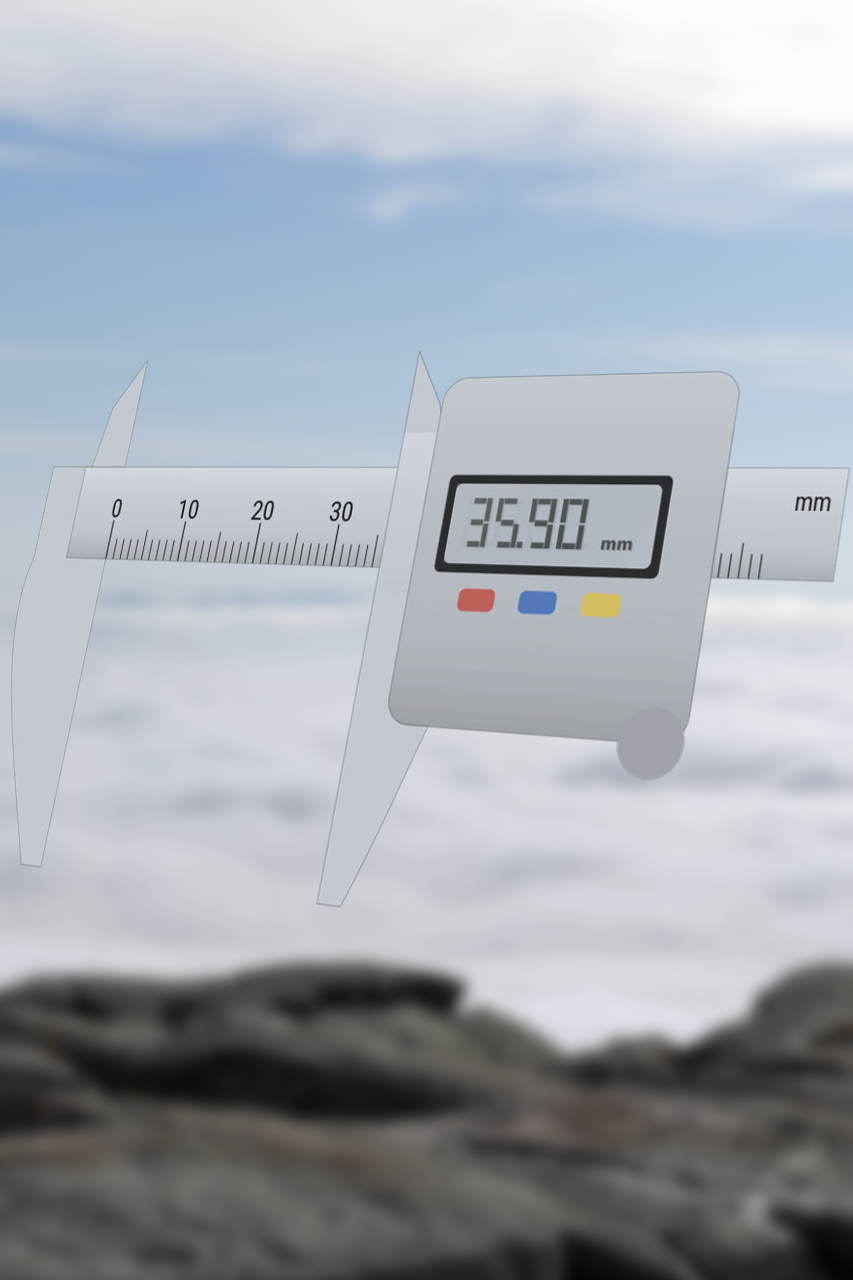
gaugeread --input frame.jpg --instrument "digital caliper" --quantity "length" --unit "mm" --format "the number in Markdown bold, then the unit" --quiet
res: **35.90** mm
